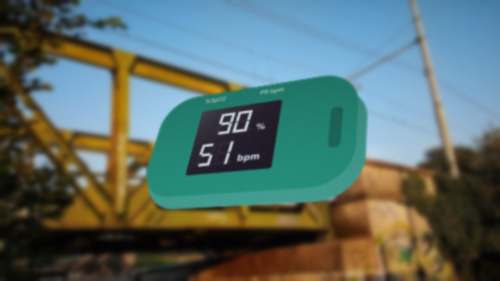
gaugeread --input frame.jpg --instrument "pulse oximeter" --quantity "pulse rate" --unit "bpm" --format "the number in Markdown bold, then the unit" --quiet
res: **51** bpm
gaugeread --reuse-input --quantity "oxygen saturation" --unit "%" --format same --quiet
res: **90** %
